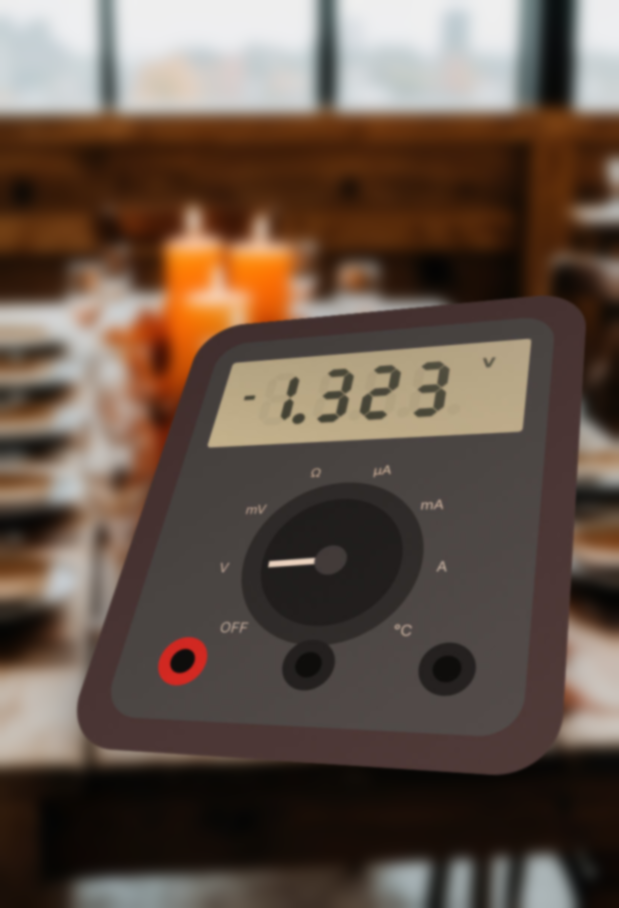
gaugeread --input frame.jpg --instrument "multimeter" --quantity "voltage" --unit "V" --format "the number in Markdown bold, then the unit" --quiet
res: **-1.323** V
